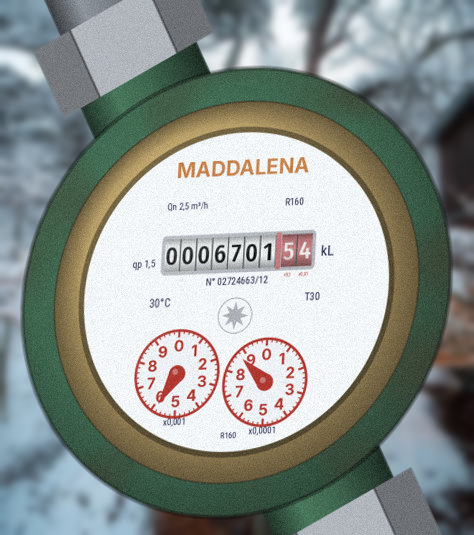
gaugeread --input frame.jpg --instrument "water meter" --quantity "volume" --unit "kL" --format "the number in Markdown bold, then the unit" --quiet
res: **6701.5458** kL
